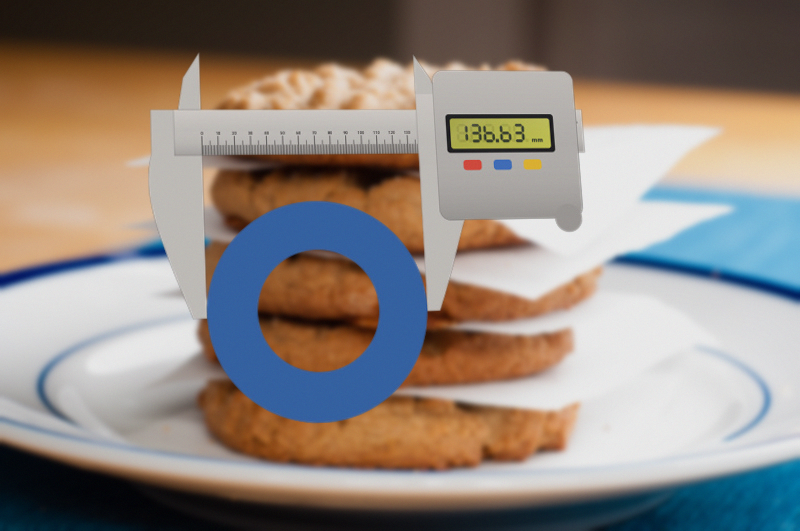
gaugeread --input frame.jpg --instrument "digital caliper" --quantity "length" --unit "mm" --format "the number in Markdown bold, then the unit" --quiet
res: **136.63** mm
